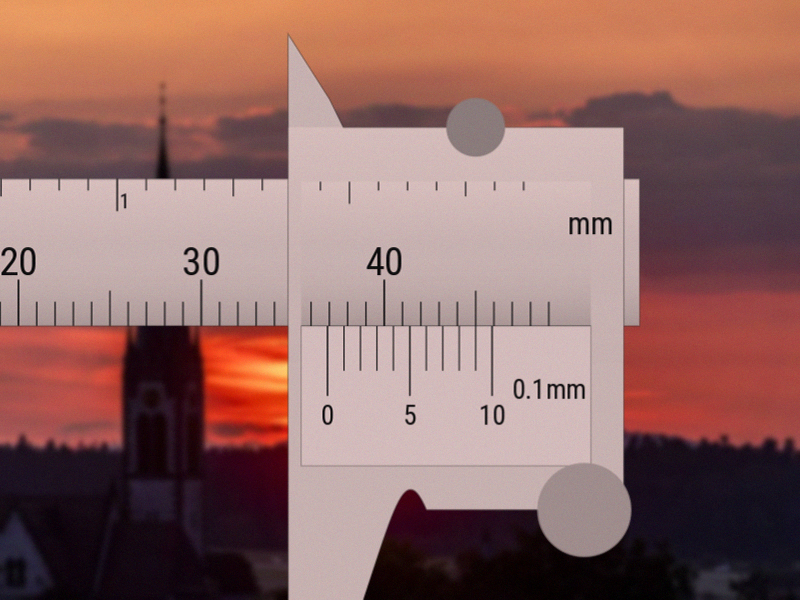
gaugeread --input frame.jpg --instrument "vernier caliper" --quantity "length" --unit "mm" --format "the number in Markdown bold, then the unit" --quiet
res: **36.9** mm
